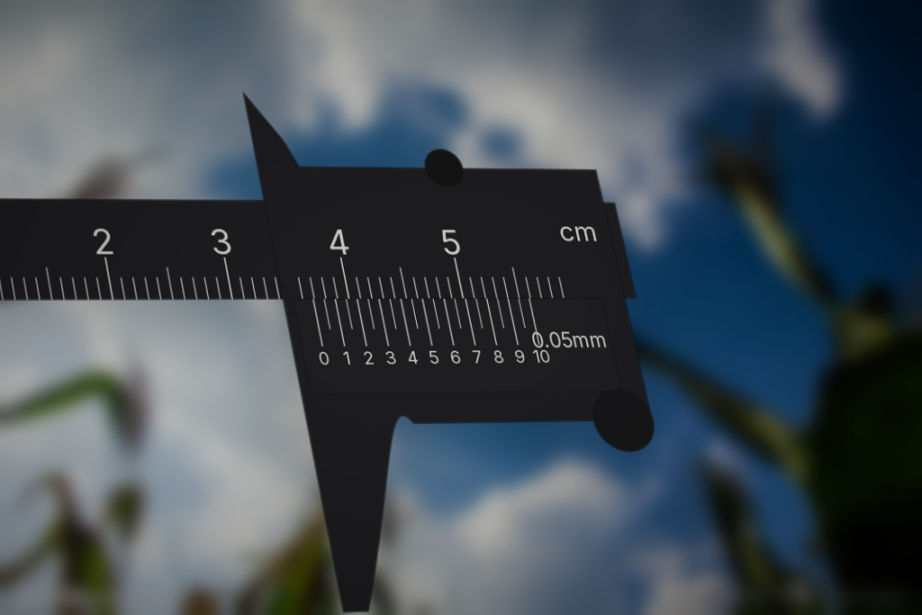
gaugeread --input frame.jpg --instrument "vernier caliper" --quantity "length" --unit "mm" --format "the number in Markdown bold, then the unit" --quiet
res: **36.9** mm
